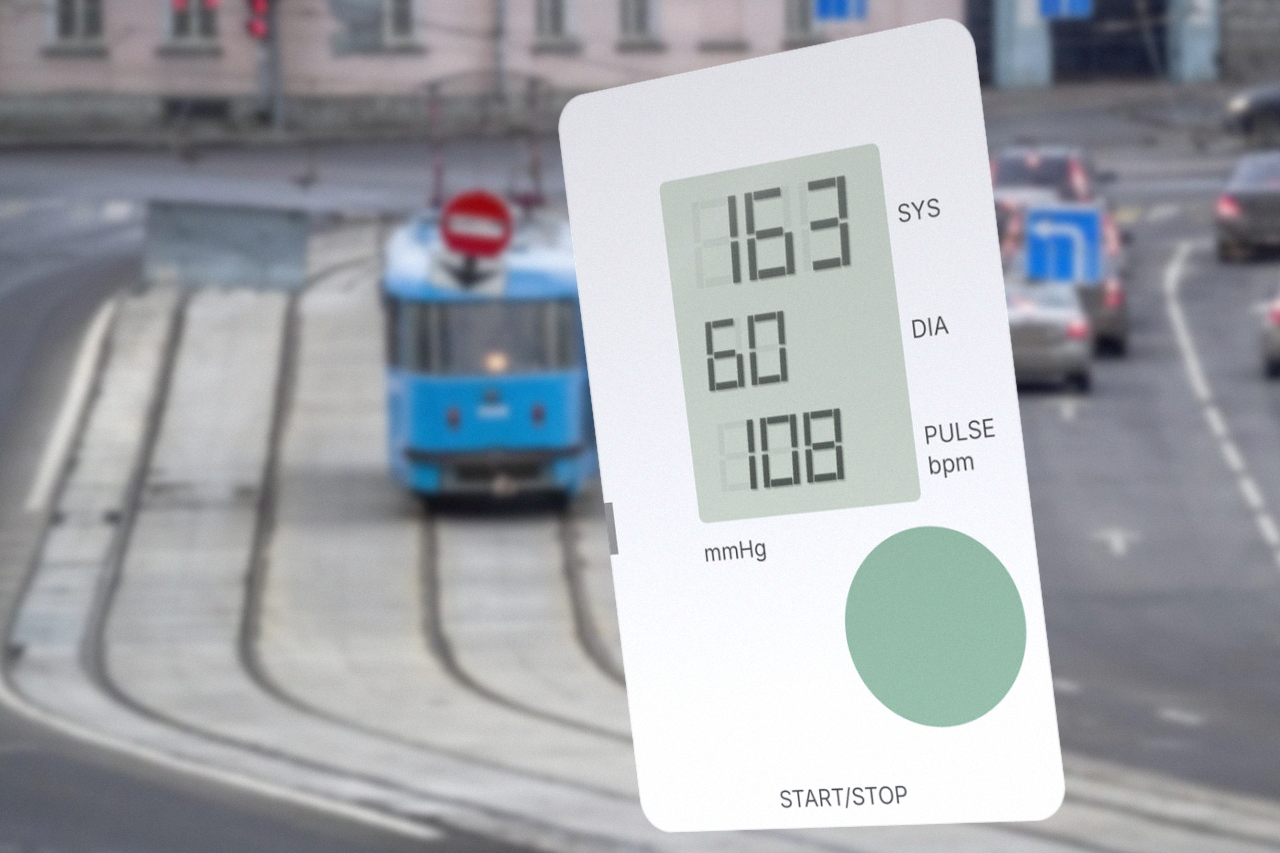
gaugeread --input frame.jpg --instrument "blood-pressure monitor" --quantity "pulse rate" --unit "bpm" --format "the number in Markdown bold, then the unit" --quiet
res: **108** bpm
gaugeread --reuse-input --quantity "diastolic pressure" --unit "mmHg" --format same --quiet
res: **60** mmHg
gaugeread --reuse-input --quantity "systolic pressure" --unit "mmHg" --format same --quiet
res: **163** mmHg
